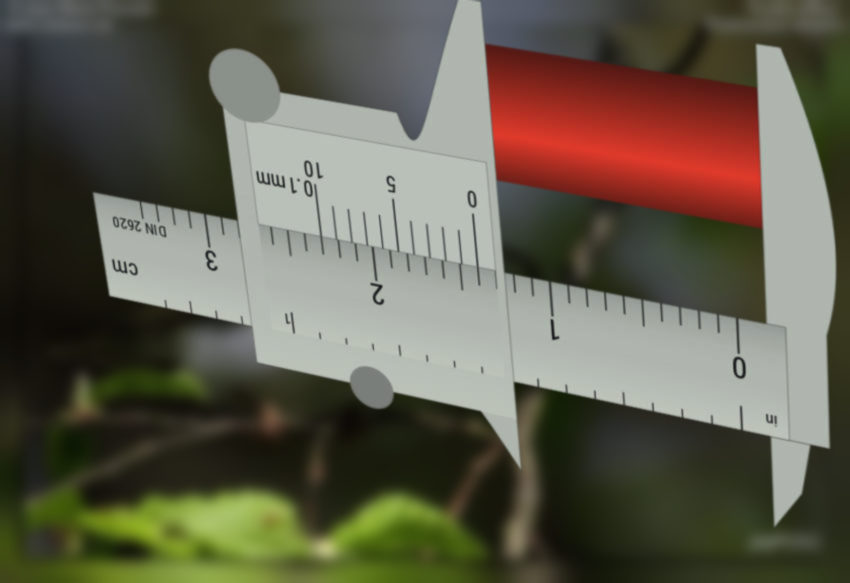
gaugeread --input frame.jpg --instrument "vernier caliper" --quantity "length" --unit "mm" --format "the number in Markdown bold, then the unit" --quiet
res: **14.0** mm
